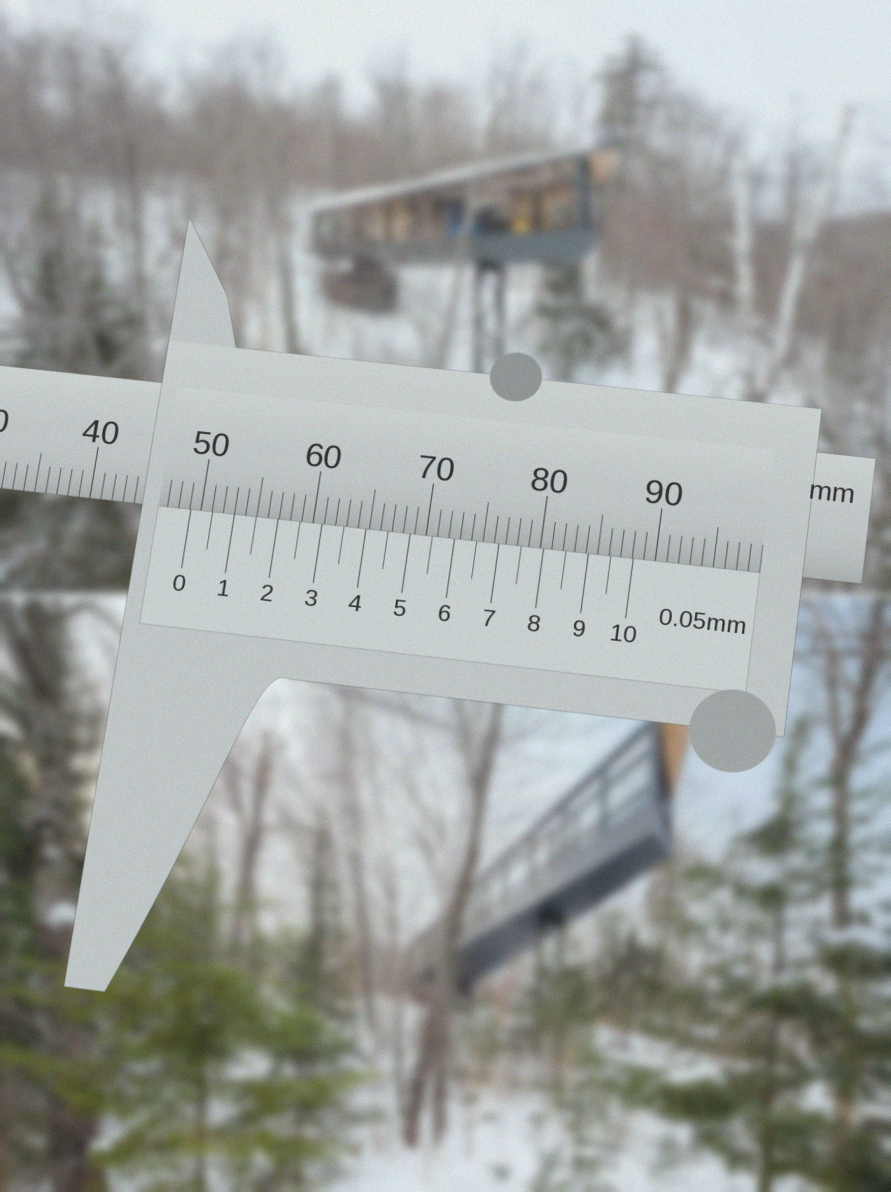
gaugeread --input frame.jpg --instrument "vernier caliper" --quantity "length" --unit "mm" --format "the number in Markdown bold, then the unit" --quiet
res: **49.1** mm
